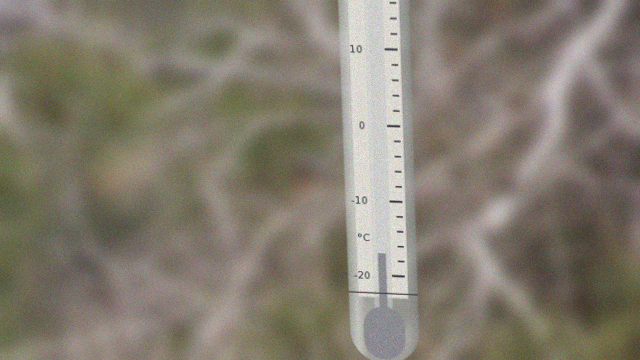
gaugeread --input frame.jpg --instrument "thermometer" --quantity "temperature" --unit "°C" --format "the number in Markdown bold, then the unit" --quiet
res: **-17** °C
